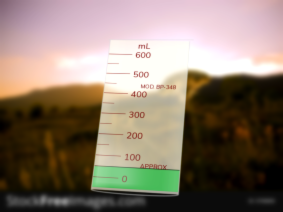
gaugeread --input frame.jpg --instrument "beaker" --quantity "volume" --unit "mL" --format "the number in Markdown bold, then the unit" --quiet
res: **50** mL
